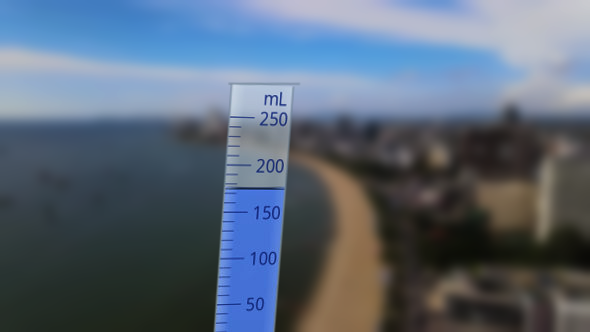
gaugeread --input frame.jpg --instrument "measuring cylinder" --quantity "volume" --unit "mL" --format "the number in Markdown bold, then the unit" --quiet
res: **175** mL
